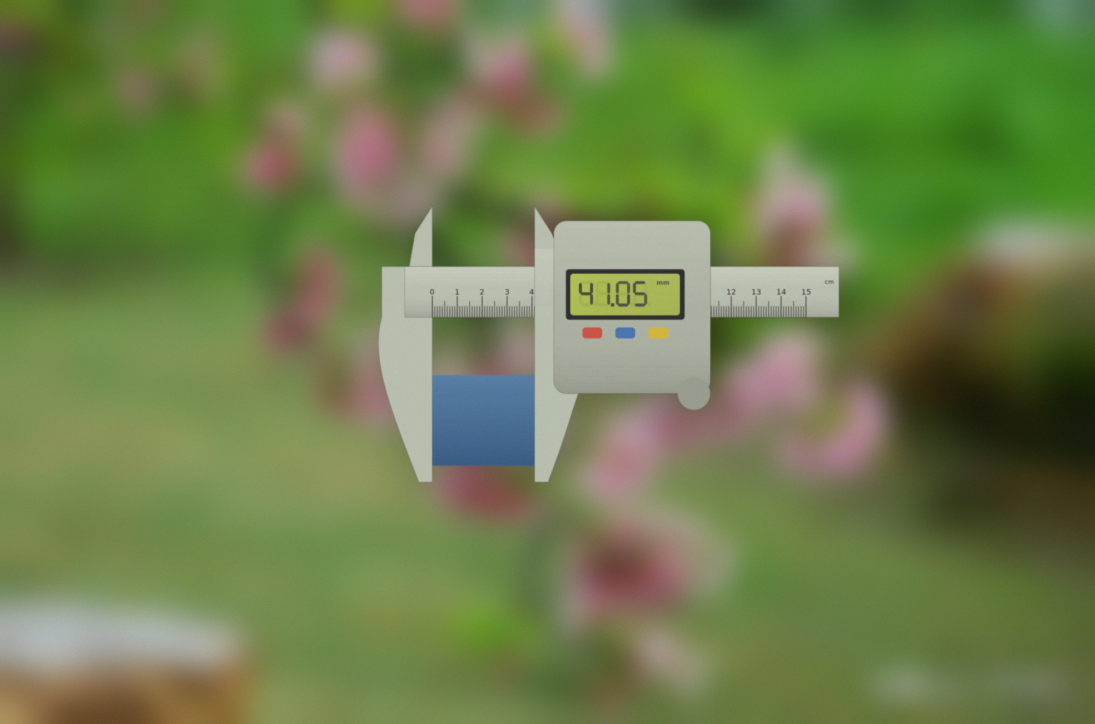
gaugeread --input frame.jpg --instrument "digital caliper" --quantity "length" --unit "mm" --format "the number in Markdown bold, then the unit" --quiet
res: **41.05** mm
